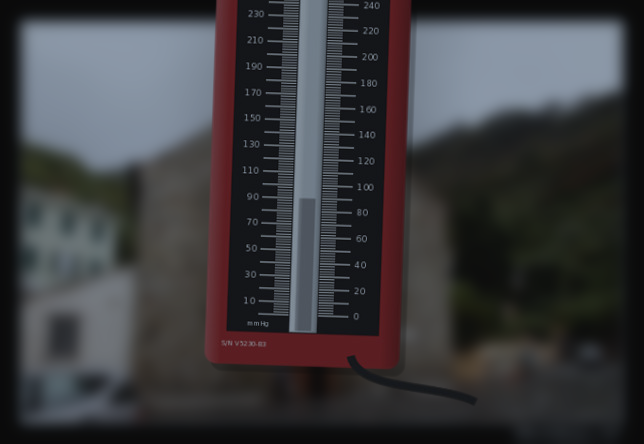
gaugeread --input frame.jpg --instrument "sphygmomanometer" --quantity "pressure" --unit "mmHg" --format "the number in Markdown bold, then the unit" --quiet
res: **90** mmHg
